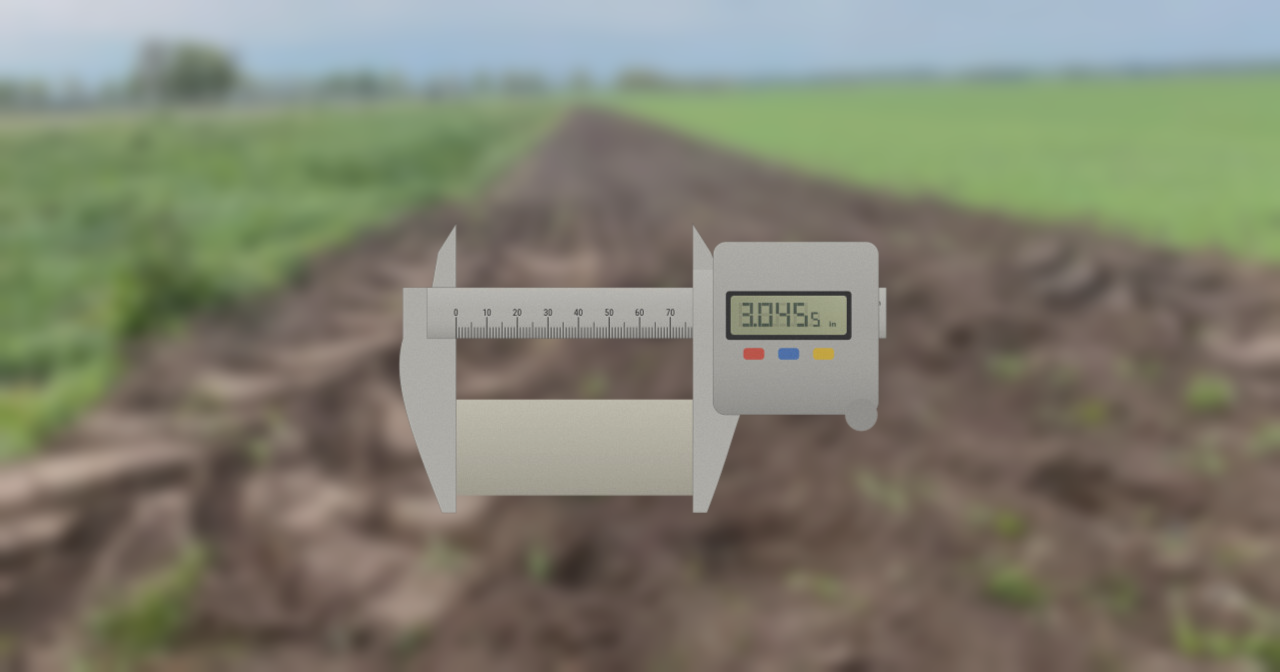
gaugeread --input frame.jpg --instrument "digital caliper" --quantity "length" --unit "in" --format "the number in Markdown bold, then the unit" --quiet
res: **3.0455** in
